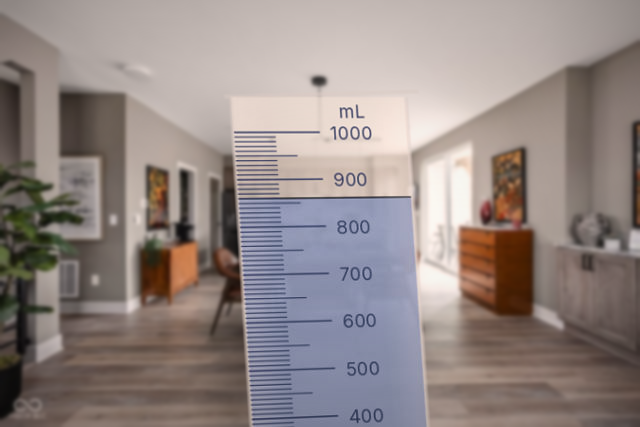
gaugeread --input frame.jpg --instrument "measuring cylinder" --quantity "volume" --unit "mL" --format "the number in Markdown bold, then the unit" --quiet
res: **860** mL
